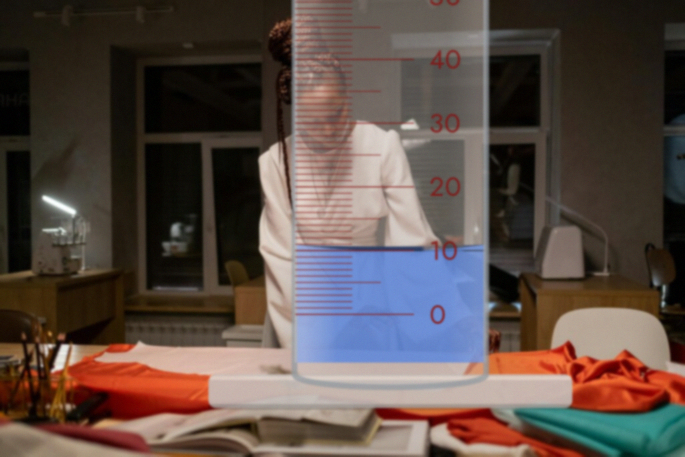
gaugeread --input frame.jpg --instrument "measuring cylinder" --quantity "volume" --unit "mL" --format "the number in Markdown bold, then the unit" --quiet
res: **10** mL
